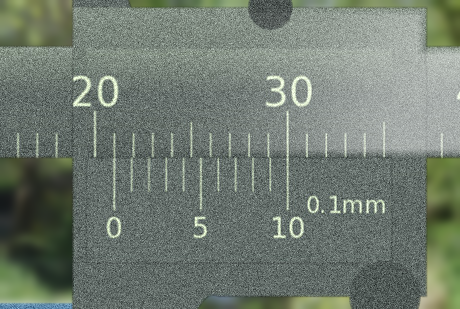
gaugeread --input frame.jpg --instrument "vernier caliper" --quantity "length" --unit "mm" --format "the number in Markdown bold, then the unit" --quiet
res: **21.0** mm
